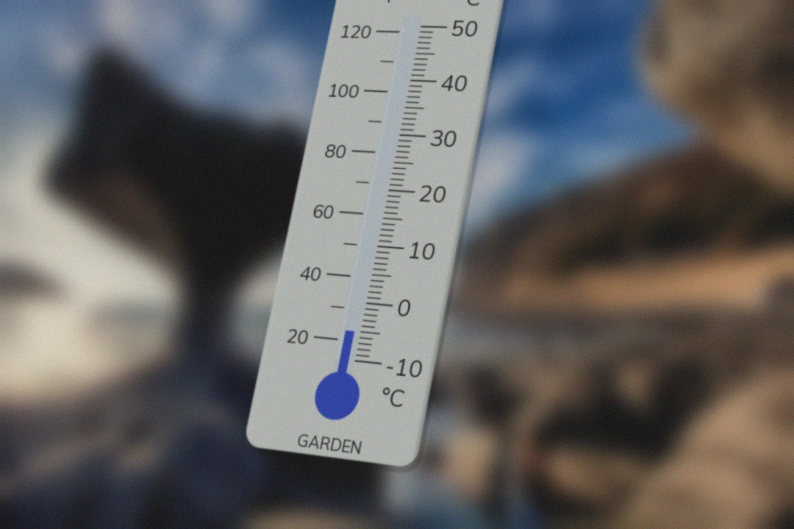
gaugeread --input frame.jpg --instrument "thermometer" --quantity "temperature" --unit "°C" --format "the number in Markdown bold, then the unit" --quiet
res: **-5** °C
